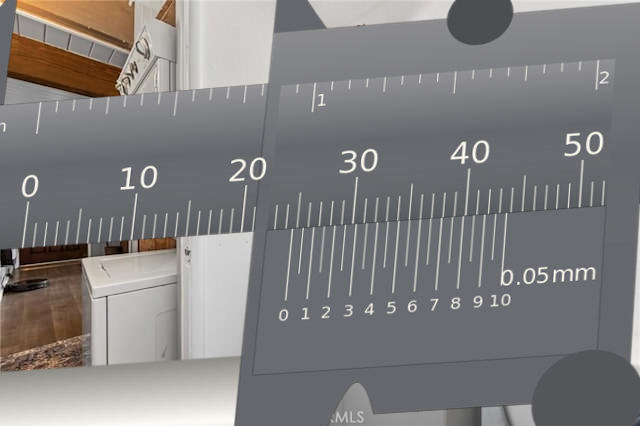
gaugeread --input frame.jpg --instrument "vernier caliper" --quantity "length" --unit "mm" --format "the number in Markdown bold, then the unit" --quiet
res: **24.6** mm
